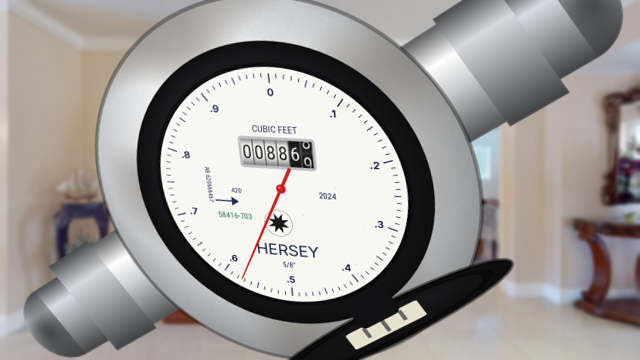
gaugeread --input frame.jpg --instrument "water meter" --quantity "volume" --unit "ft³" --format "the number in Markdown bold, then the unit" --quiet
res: **8868.57** ft³
